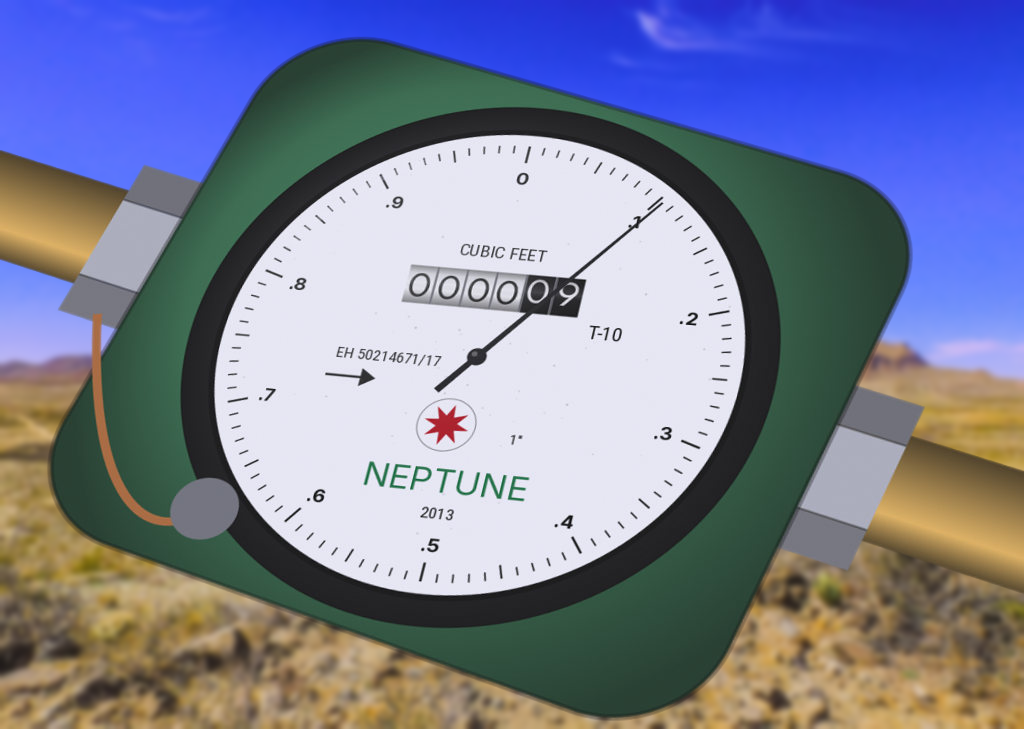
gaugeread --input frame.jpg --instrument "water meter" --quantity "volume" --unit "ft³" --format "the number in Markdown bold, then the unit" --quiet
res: **9.10** ft³
